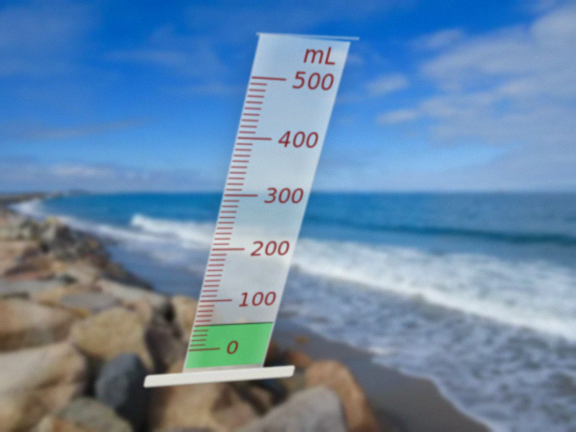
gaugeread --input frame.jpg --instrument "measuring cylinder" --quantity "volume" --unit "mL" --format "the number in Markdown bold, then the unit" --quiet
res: **50** mL
